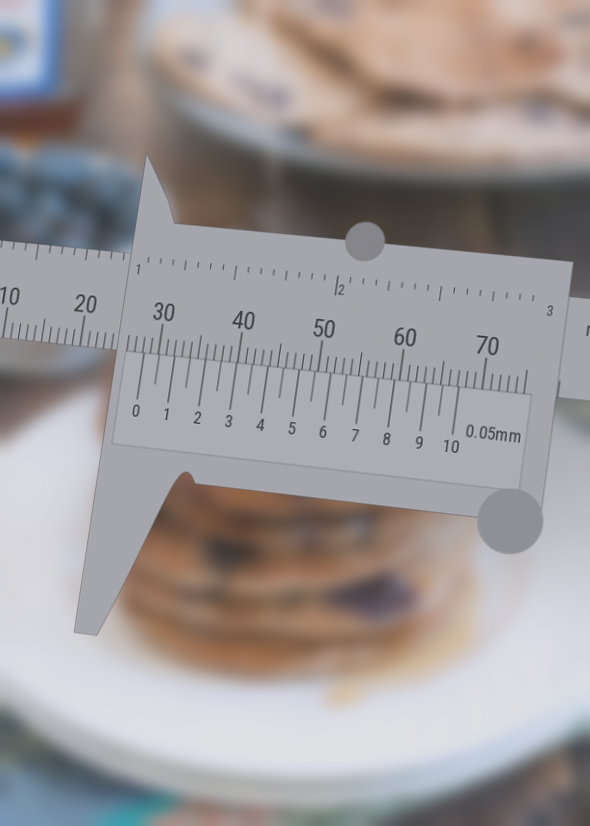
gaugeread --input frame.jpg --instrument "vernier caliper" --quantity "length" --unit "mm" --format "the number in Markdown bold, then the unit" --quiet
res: **28.2** mm
